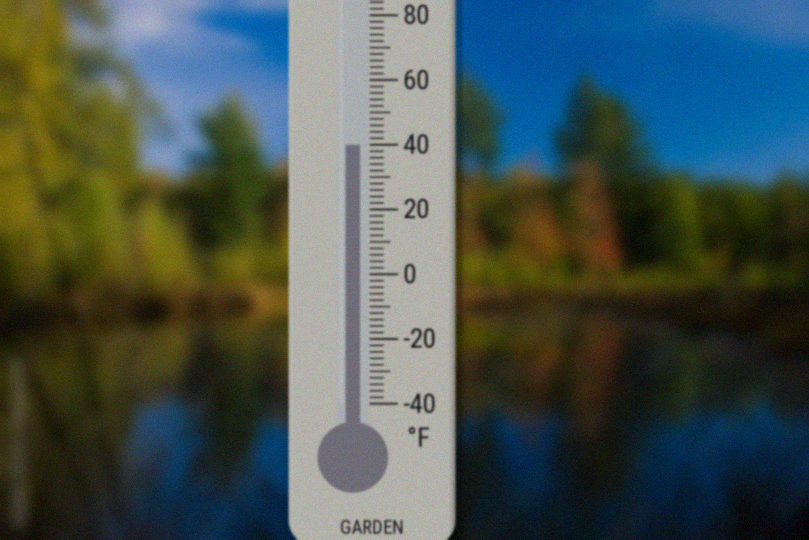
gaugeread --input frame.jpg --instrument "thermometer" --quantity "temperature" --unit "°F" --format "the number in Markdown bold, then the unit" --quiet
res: **40** °F
